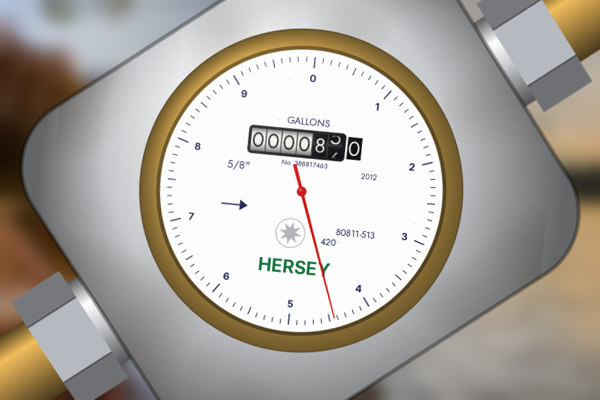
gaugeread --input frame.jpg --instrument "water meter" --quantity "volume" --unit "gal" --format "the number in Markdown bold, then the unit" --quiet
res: **854.4** gal
